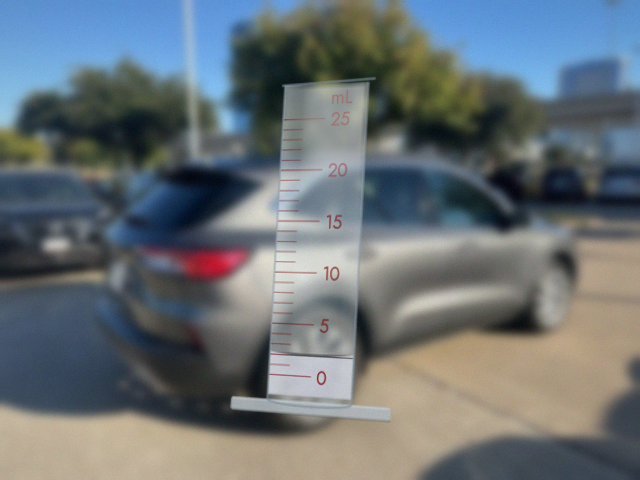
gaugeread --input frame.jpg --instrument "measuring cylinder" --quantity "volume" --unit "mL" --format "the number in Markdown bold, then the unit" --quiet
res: **2** mL
